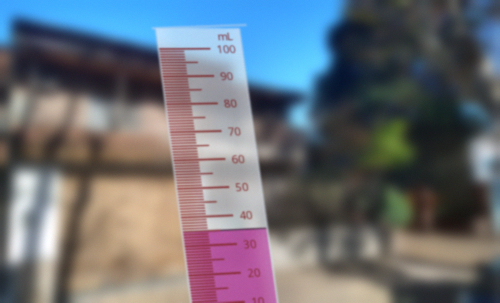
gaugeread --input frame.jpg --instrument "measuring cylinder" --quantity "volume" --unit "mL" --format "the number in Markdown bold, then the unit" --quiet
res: **35** mL
